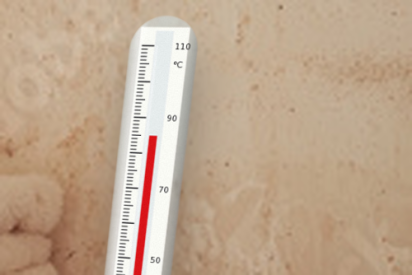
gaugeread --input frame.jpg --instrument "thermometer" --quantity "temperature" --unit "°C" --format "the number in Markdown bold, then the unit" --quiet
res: **85** °C
